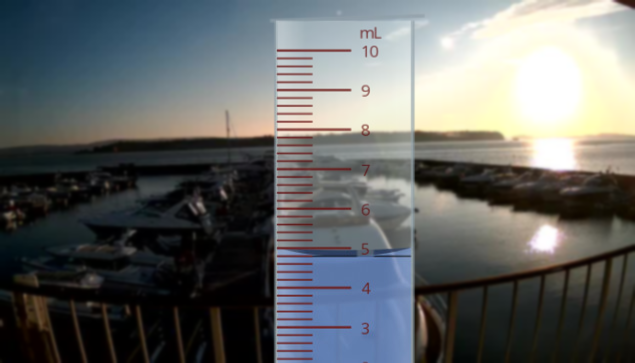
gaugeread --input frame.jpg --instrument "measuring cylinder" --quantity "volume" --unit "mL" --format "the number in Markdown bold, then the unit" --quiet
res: **4.8** mL
